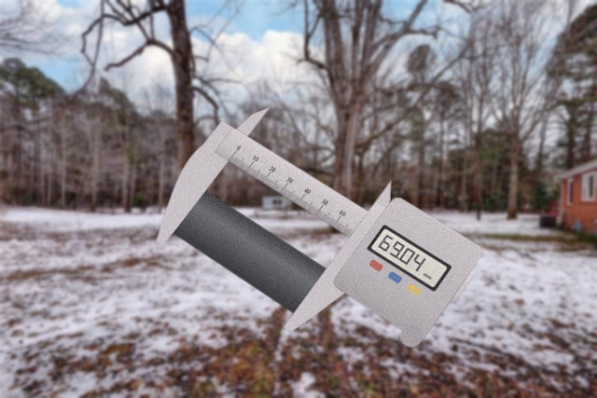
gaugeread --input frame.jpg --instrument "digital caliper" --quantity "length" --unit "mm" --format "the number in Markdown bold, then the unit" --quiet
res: **69.04** mm
